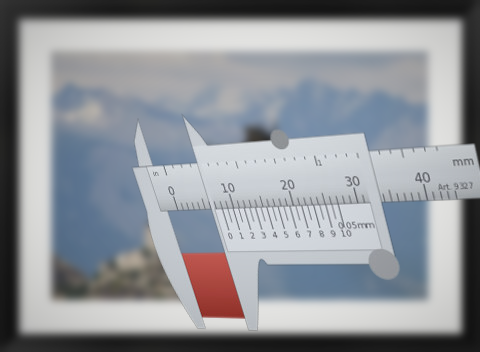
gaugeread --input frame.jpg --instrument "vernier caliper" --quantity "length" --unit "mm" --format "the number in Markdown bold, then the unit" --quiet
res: **8.0** mm
